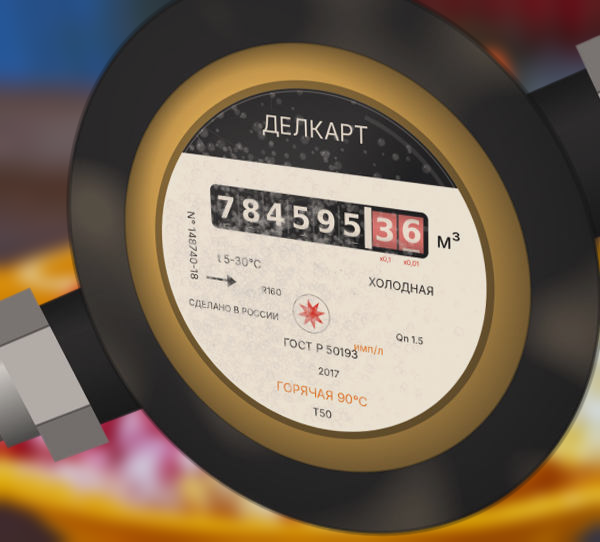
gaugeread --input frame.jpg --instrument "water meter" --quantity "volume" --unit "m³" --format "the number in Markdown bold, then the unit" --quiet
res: **784595.36** m³
